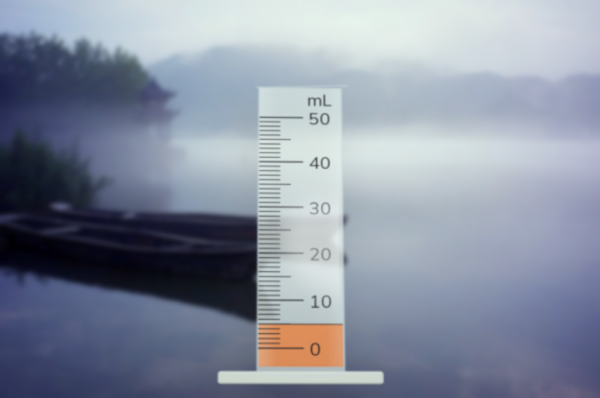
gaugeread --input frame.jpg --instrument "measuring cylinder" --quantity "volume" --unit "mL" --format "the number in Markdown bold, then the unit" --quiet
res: **5** mL
